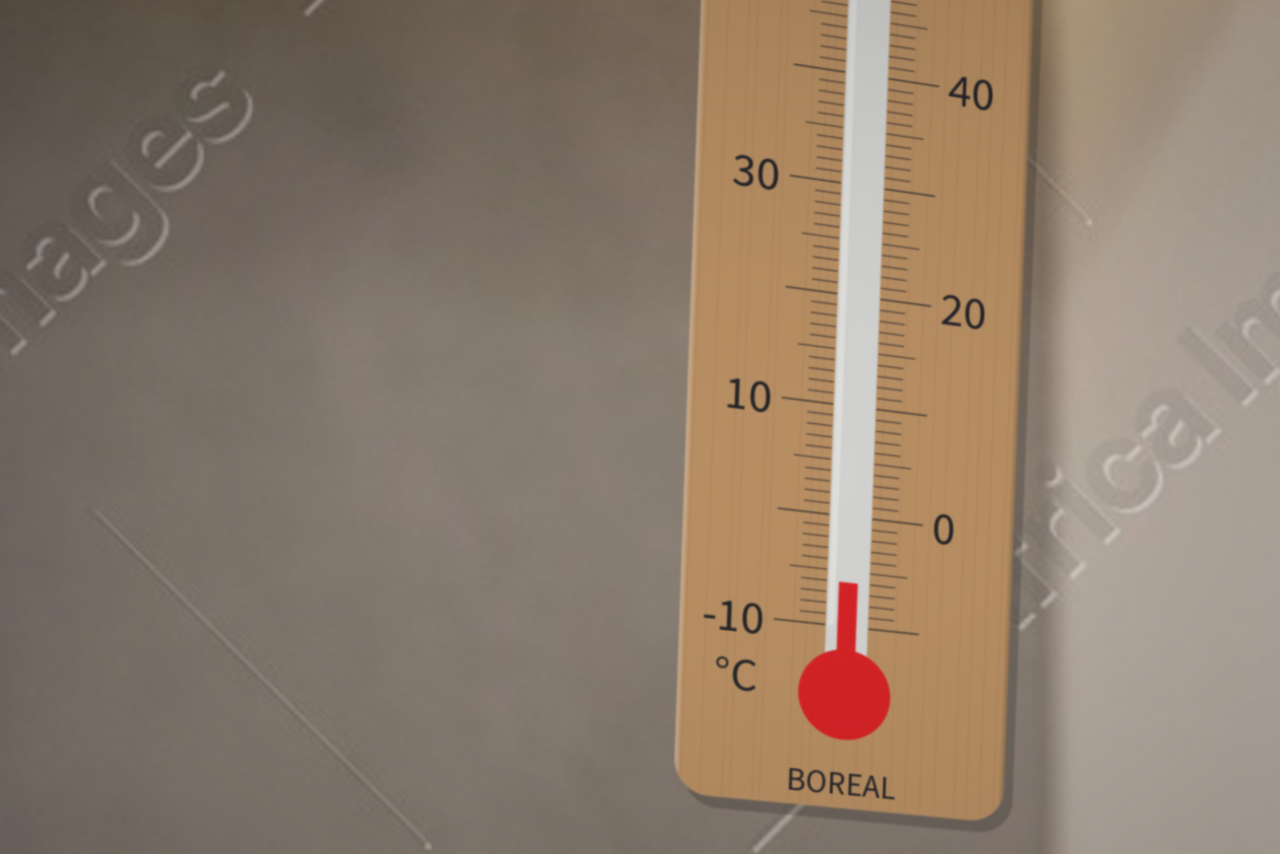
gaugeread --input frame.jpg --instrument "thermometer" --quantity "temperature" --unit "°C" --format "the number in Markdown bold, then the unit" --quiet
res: **-6** °C
